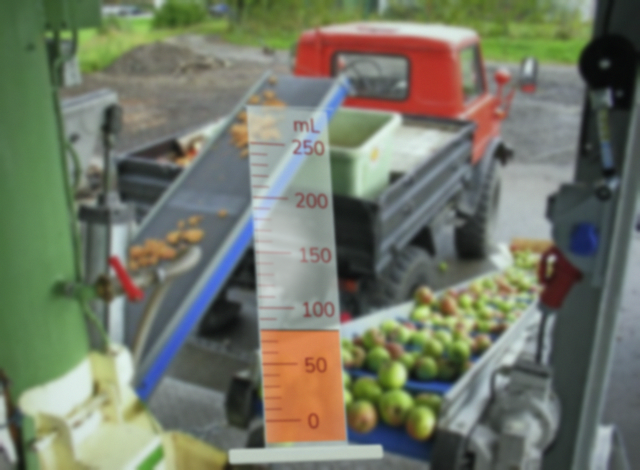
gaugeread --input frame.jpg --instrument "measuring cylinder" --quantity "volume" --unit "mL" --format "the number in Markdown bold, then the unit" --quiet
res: **80** mL
